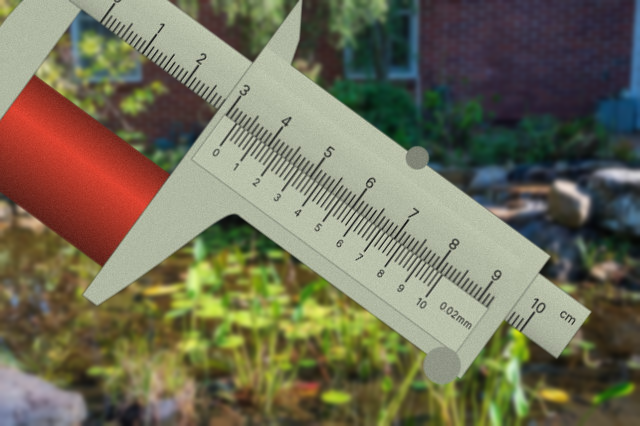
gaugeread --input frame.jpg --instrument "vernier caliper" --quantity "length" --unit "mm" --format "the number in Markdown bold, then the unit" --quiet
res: **32.5** mm
